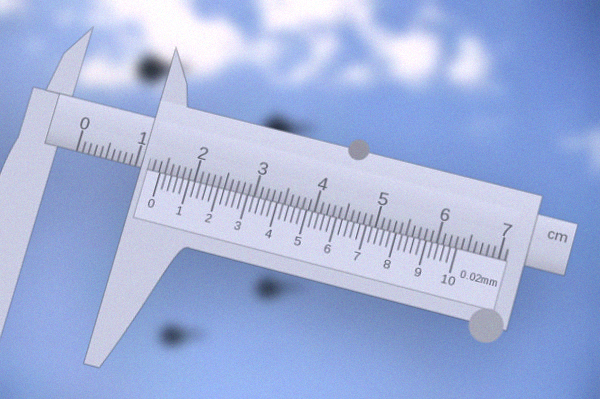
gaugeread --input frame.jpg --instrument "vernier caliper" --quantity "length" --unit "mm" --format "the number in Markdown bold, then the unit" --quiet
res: **14.2** mm
